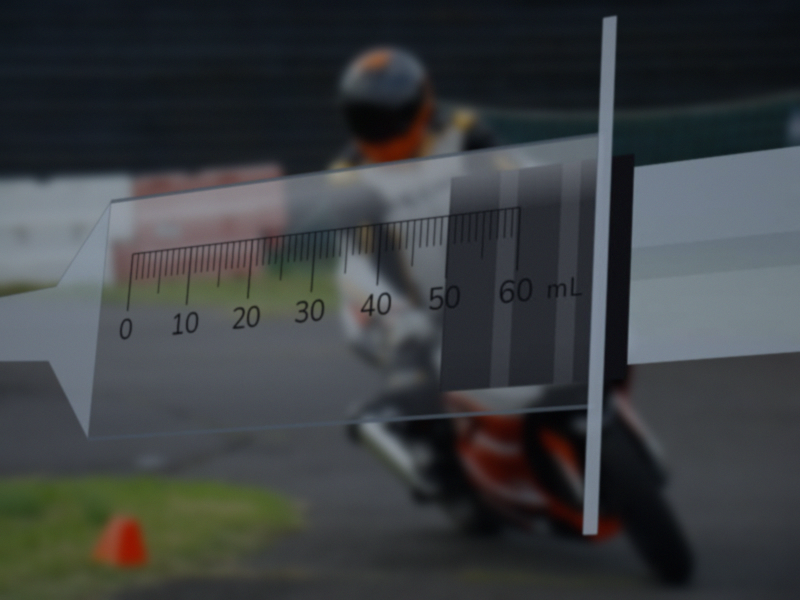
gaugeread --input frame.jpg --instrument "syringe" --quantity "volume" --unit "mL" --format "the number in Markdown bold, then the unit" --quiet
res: **50** mL
